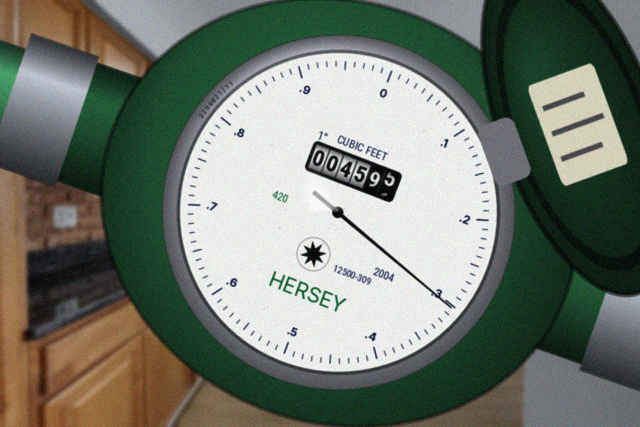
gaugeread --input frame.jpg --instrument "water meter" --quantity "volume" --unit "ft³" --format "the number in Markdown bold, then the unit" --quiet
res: **4595.30** ft³
